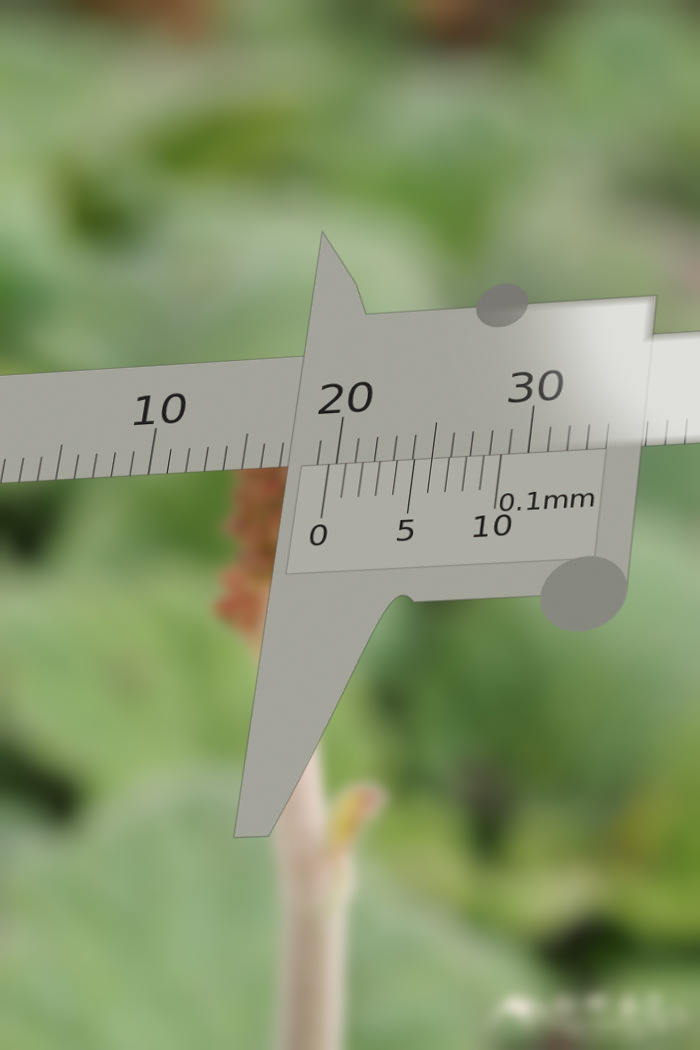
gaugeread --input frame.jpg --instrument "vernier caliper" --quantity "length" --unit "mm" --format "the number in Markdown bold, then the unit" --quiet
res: **19.6** mm
